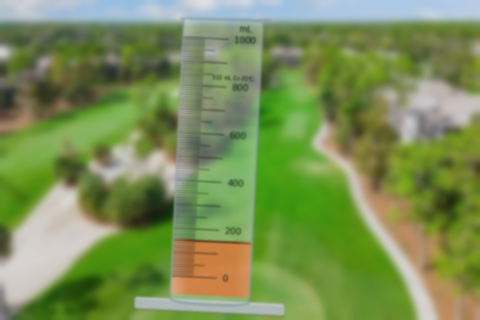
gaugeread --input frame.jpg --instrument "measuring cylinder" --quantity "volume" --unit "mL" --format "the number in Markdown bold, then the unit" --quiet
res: **150** mL
